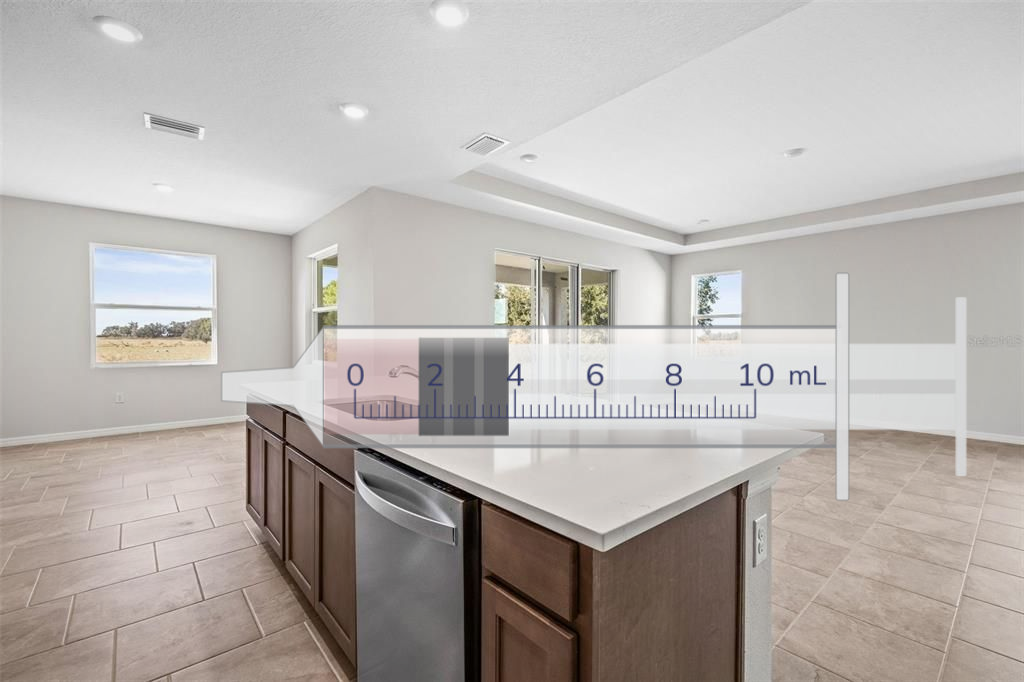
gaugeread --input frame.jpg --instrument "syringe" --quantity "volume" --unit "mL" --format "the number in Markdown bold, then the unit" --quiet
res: **1.6** mL
